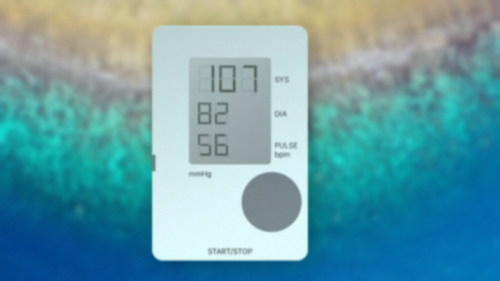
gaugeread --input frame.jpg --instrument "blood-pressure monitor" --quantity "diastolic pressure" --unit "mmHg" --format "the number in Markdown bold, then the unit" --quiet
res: **82** mmHg
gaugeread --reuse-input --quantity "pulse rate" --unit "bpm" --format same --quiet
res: **56** bpm
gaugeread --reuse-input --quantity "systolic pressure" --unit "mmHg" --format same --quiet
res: **107** mmHg
